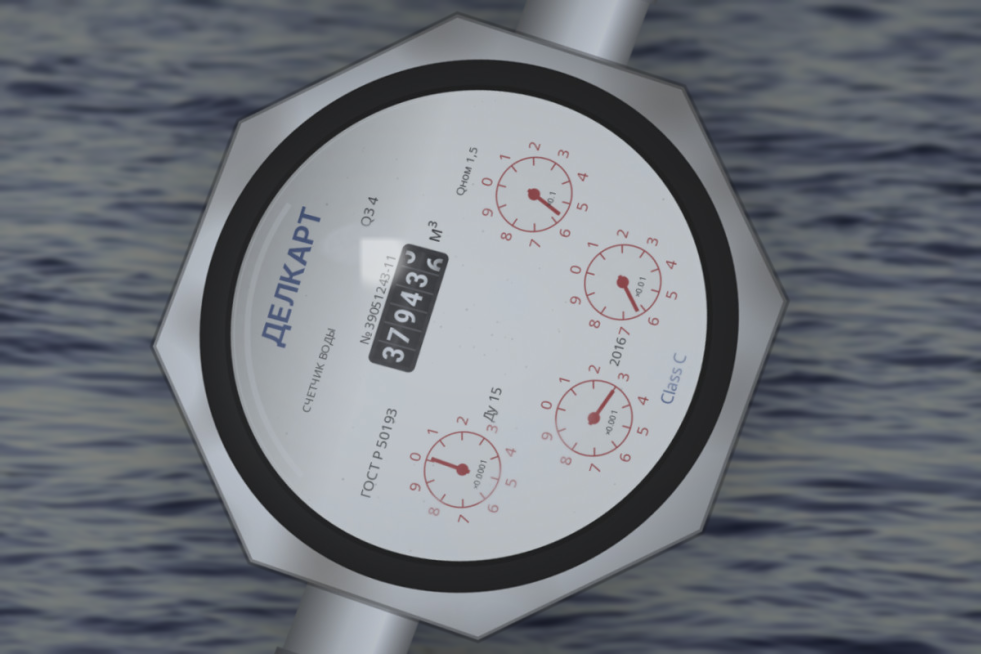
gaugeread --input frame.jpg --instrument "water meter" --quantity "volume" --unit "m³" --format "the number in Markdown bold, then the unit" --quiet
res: **379435.5630** m³
